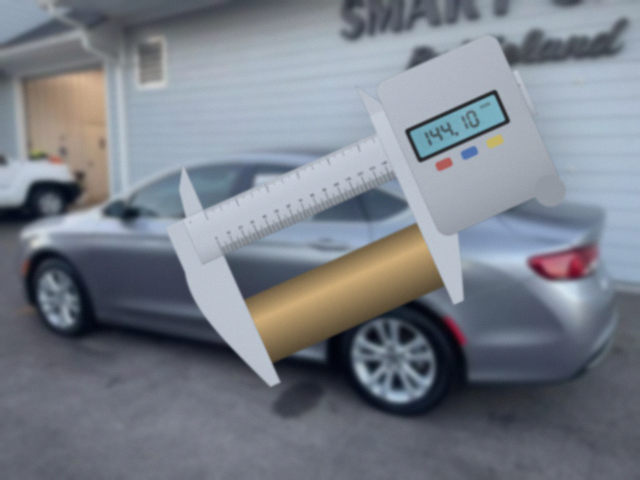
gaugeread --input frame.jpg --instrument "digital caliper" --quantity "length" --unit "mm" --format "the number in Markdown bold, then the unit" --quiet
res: **144.10** mm
